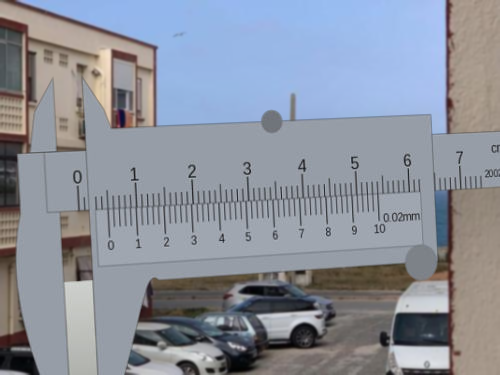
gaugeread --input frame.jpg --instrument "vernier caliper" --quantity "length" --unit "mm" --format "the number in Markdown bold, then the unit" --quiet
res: **5.0** mm
